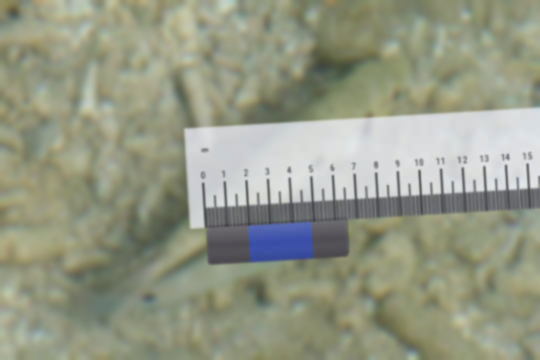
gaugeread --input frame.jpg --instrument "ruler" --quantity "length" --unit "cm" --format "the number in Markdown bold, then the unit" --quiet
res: **6.5** cm
